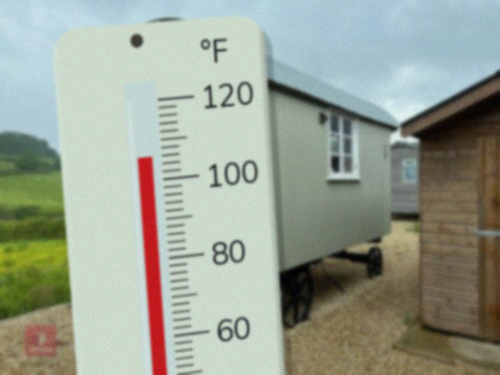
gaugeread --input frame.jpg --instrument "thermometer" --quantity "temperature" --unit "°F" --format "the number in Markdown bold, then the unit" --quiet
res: **106** °F
